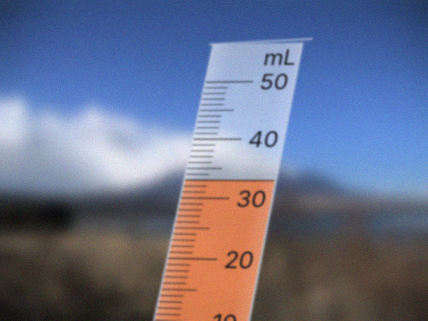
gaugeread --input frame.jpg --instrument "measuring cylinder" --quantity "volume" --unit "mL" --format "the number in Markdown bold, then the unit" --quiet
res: **33** mL
